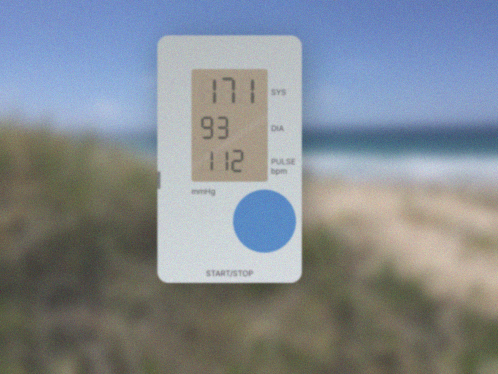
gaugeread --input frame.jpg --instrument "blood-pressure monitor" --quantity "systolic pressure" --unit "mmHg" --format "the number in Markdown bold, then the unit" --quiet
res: **171** mmHg
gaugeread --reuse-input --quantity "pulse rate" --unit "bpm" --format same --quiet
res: **112** bpm
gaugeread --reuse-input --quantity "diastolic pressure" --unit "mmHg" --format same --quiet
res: **93** mmHg
